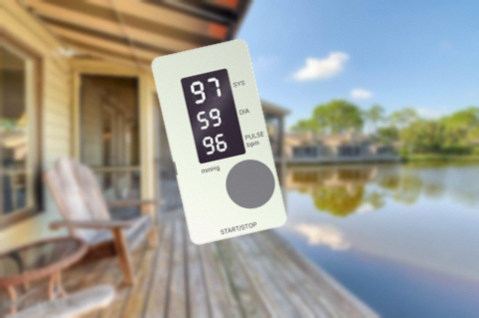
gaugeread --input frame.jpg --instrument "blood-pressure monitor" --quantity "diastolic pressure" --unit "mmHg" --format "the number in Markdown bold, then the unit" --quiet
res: **59** mmHg
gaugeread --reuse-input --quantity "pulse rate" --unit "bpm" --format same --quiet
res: **96** bpm
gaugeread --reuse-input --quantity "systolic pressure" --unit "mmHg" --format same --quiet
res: **97** mmHg
